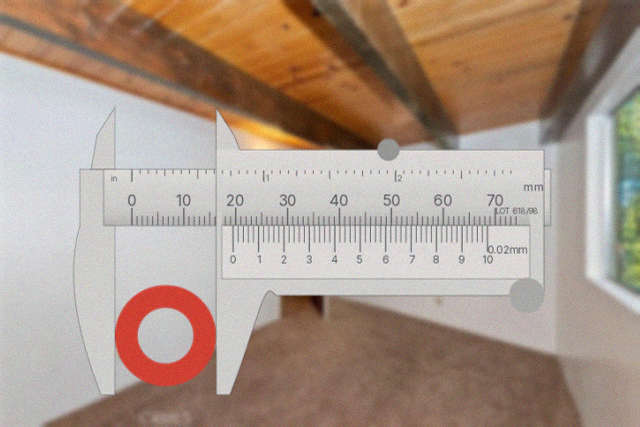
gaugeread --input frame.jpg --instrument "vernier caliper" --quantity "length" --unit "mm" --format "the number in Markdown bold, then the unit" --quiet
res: **19.5** mm
